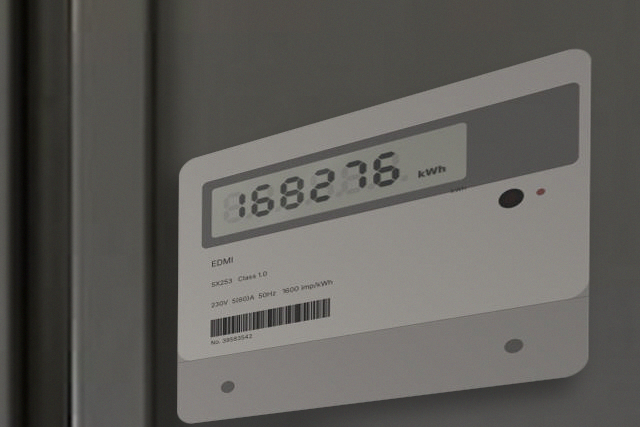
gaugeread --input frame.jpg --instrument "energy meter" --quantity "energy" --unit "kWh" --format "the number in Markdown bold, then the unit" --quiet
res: **168276** kWh
